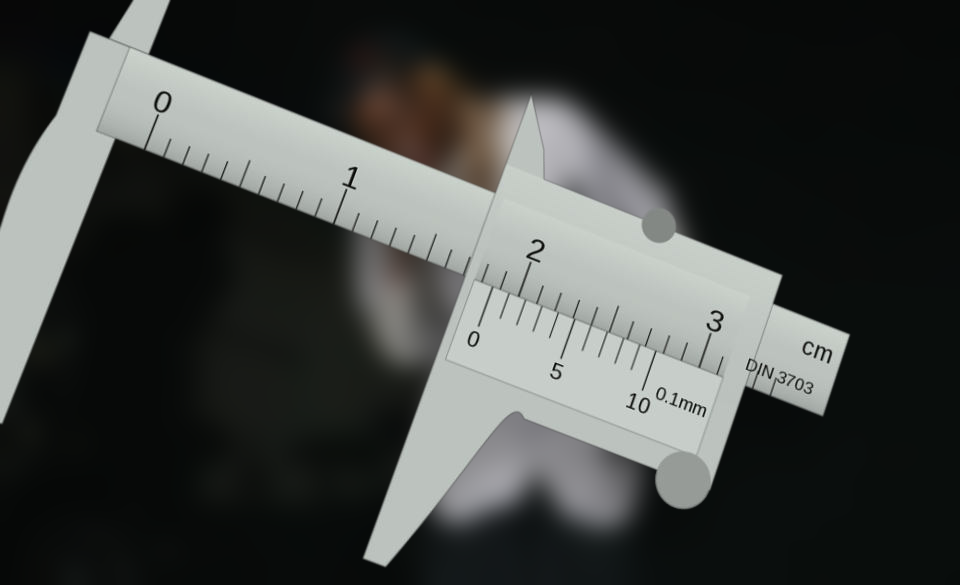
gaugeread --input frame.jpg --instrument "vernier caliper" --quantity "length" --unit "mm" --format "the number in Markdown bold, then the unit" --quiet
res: **18.6** mm
